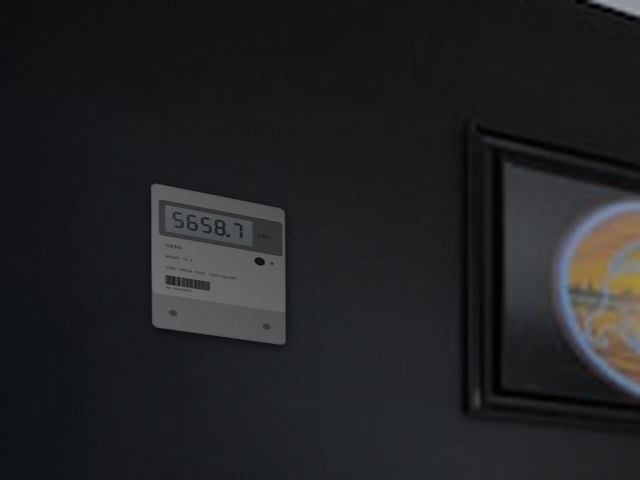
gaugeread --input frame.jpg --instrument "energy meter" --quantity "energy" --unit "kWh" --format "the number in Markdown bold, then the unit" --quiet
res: **5658.7** kWh
